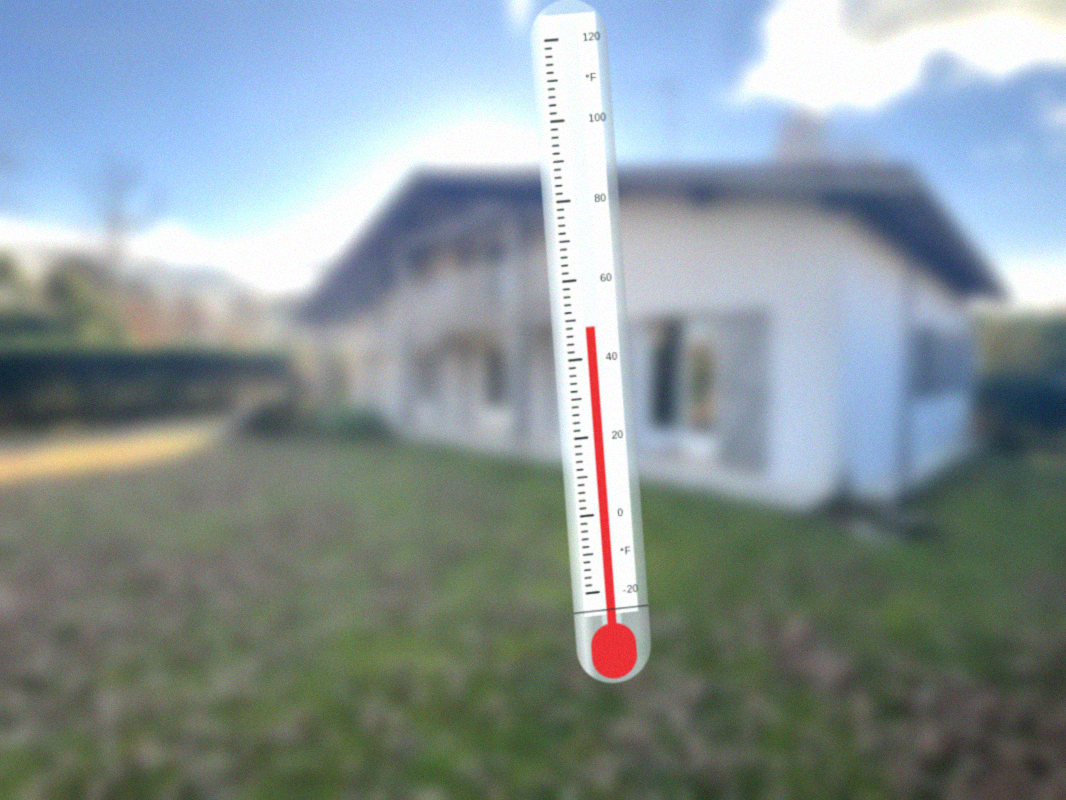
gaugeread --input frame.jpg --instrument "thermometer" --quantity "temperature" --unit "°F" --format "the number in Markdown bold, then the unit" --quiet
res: **48** °F
